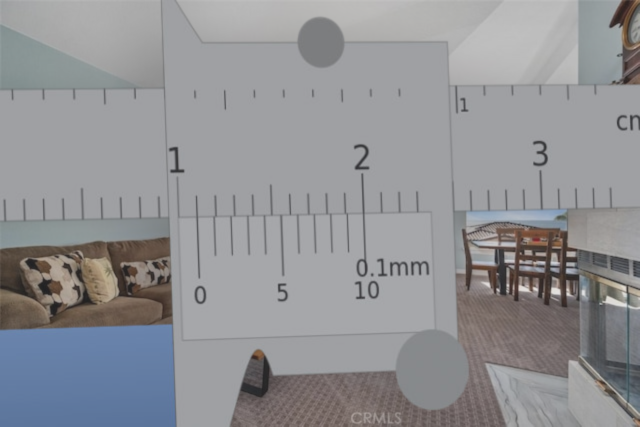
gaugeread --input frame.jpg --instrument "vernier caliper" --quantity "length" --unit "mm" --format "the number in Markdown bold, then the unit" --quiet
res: **11.0** mm
